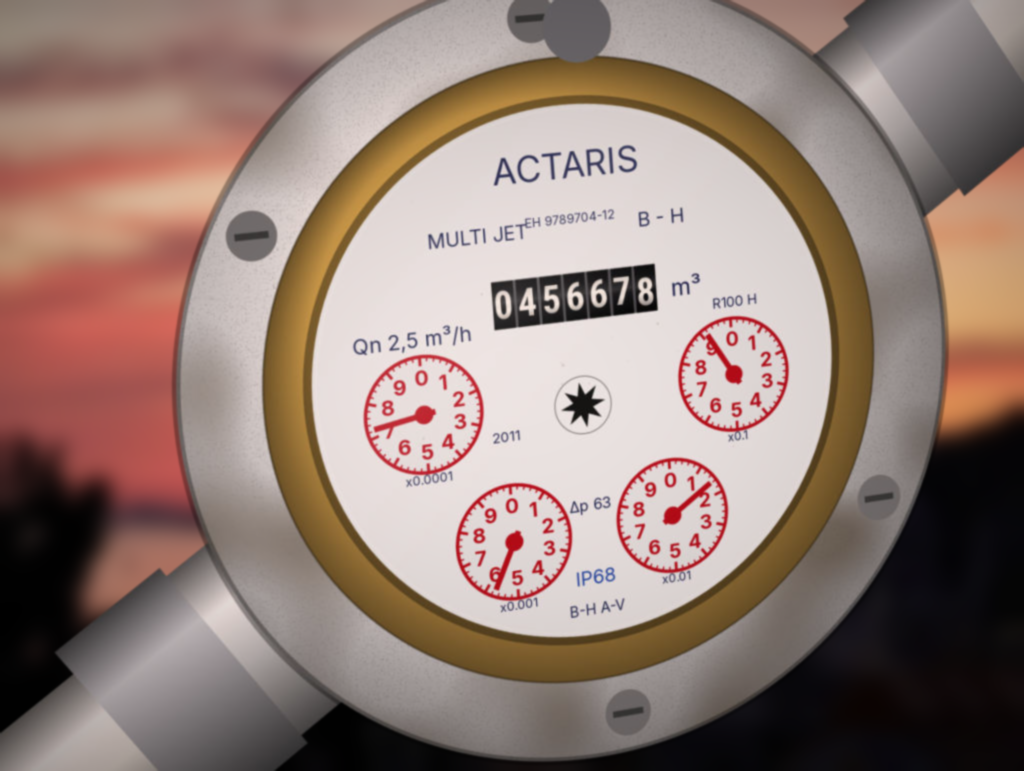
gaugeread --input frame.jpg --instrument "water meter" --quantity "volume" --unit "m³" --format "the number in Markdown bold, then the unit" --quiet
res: **456677.9157** m³
